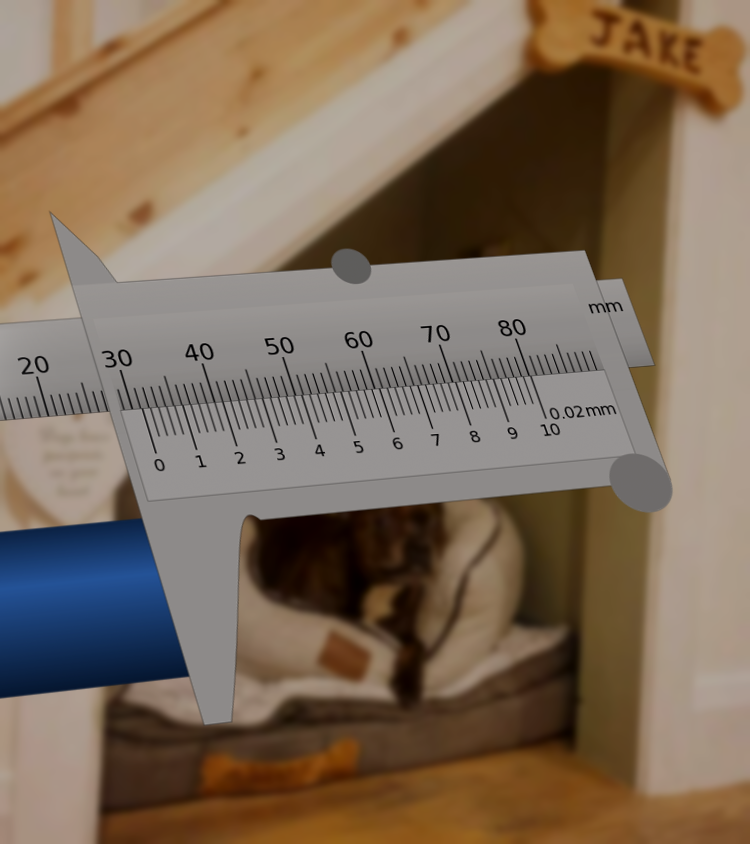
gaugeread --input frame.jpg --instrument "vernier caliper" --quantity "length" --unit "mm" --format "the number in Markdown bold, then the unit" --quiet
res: **31.2** mm
